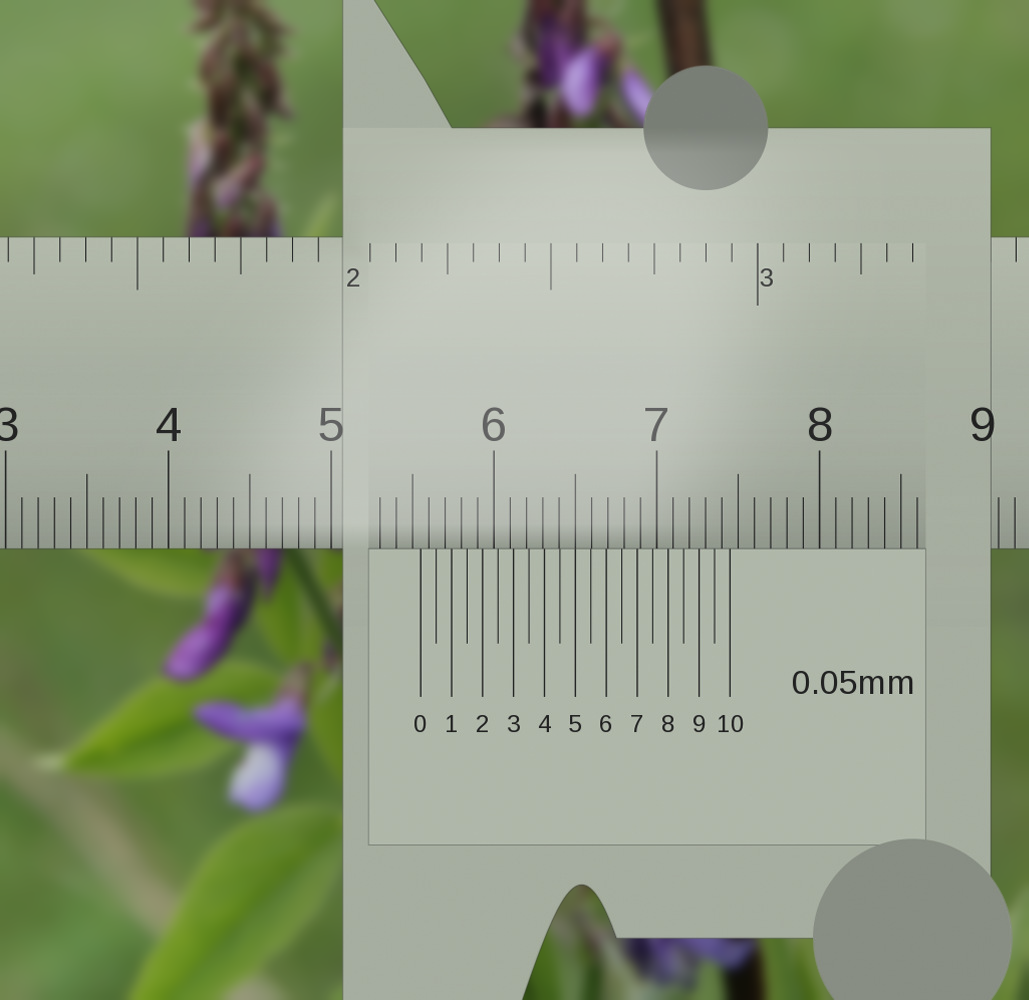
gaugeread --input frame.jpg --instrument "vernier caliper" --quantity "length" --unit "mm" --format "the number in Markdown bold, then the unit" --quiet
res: **55.5** mm
